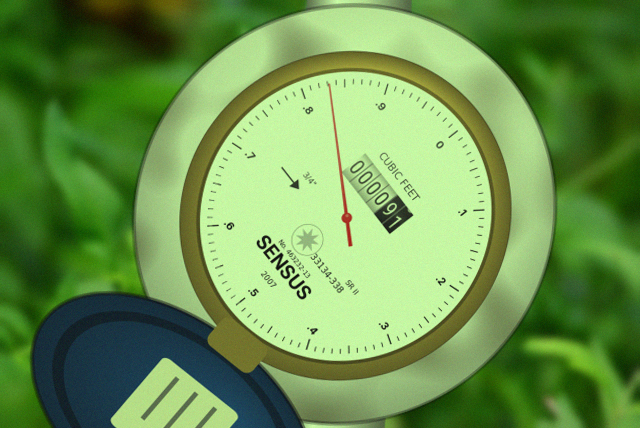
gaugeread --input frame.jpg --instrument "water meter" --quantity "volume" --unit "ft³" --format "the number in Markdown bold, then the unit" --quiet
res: **90.83** ft³
